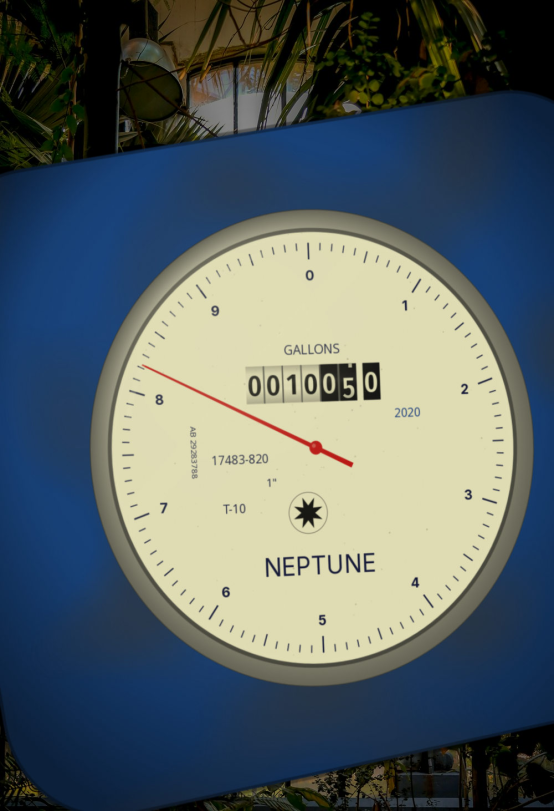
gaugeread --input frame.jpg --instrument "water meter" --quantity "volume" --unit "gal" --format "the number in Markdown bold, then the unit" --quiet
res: **10048.2** gal
